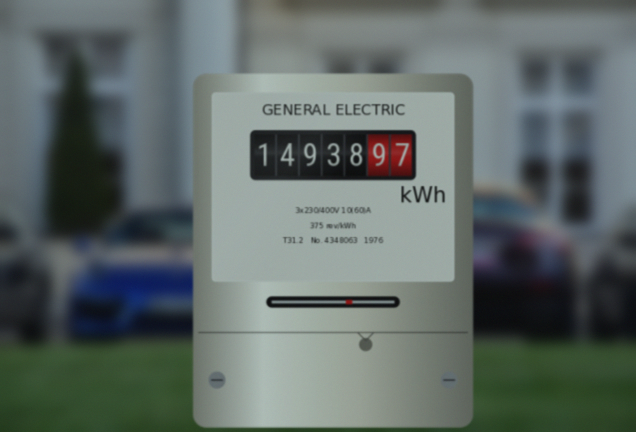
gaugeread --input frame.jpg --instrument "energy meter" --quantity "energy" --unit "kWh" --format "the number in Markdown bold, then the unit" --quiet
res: **14938.97** kWh
